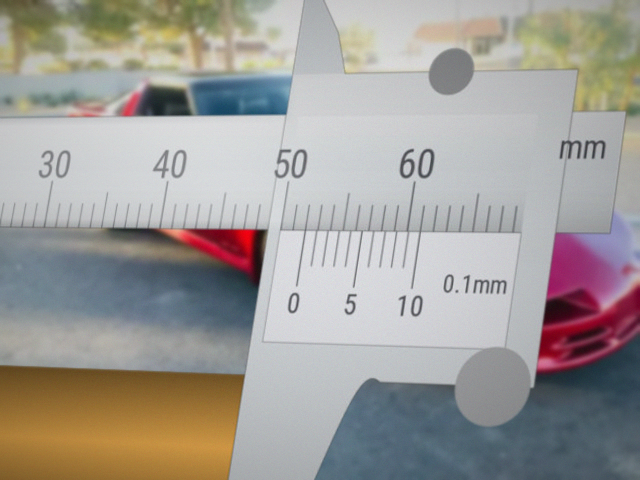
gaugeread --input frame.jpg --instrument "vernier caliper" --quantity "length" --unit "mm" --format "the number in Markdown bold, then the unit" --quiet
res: **52.0** mm
